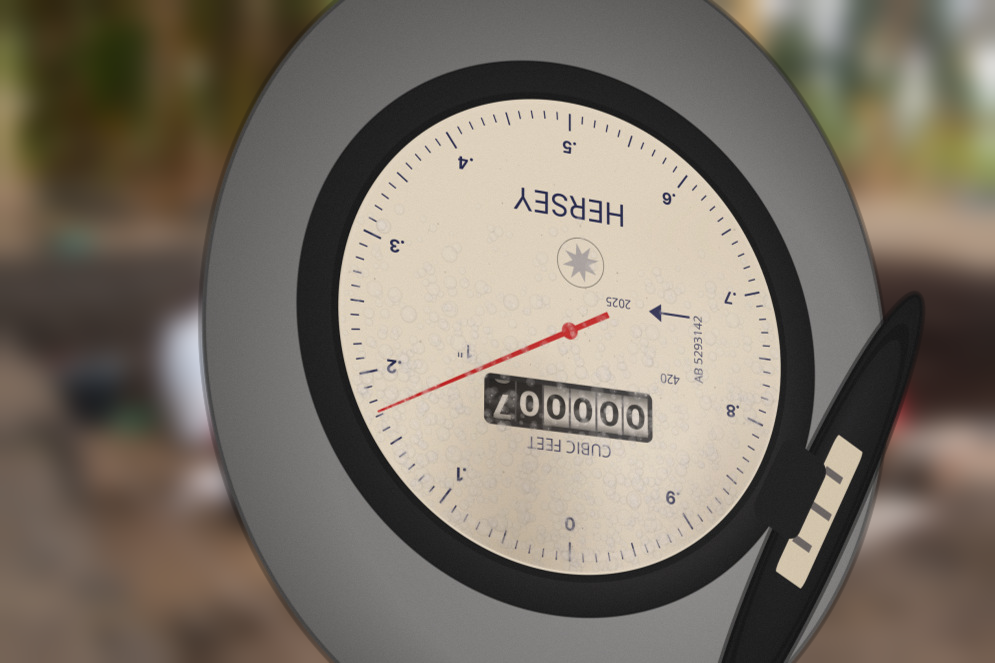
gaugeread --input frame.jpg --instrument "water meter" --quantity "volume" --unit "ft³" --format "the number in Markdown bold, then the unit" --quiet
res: **7.17** ft³
